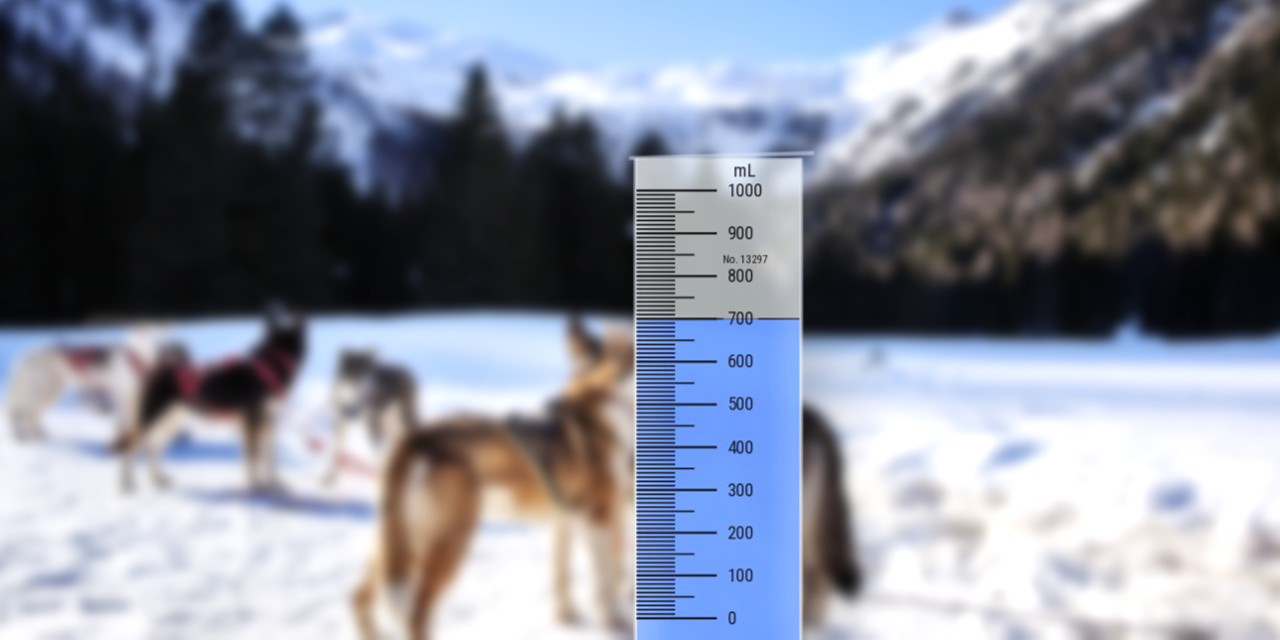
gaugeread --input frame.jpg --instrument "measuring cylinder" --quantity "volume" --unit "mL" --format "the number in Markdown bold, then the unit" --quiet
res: **700** mL
